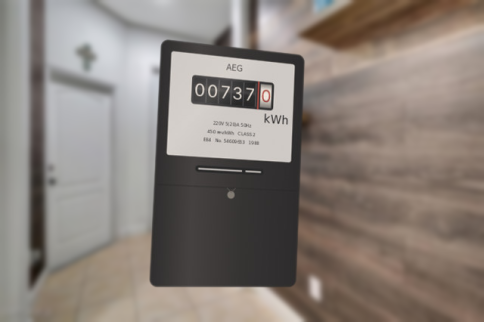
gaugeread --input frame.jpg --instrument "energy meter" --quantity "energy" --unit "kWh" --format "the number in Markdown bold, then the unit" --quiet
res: **737.0** kWh
